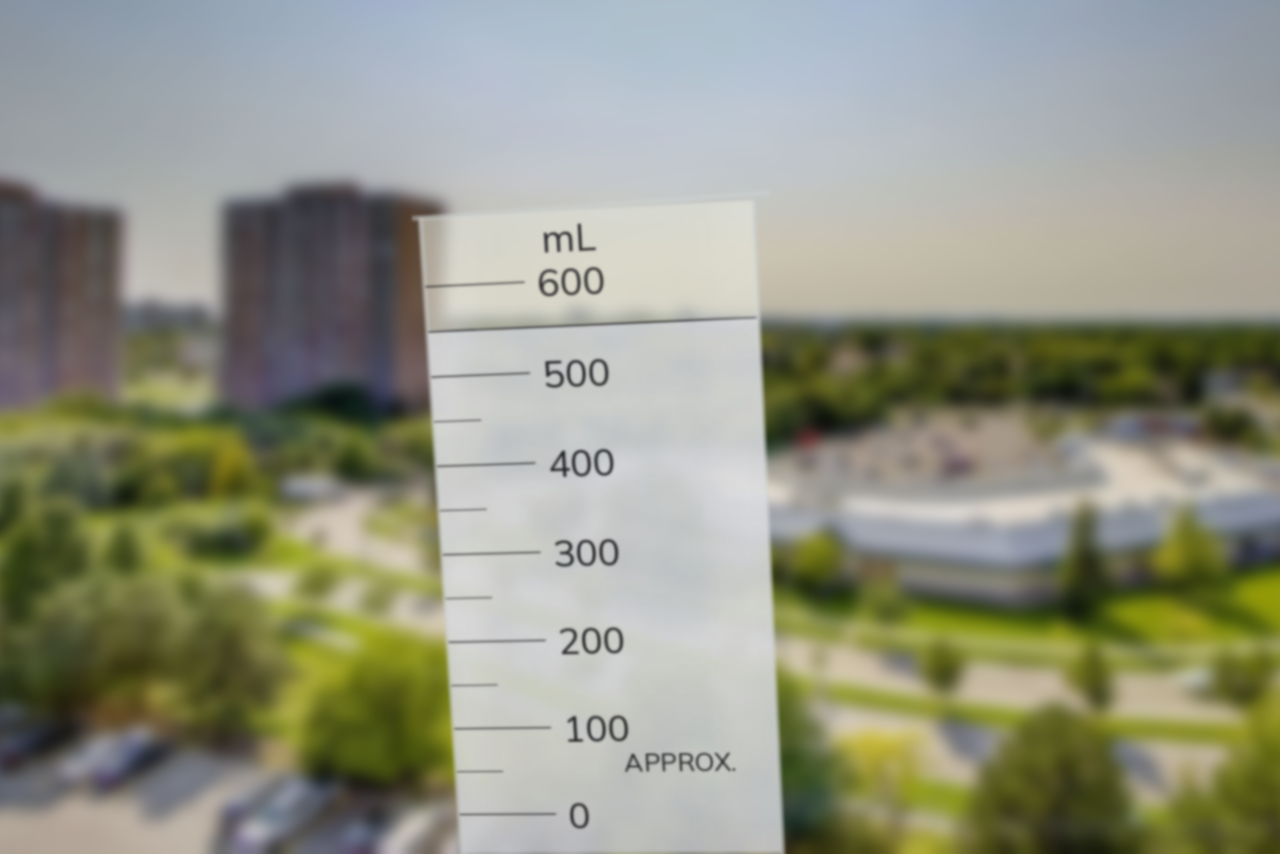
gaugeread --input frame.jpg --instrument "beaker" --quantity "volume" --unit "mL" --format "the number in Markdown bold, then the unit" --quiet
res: **550** mL
